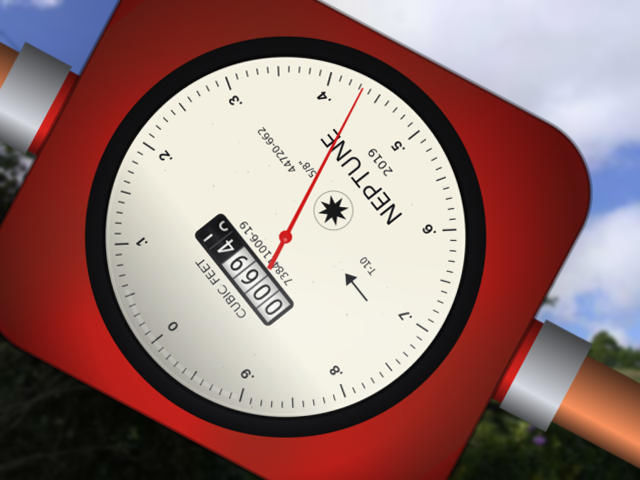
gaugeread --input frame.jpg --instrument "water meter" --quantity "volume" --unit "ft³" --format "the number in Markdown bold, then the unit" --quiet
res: **6941.43** ft³
